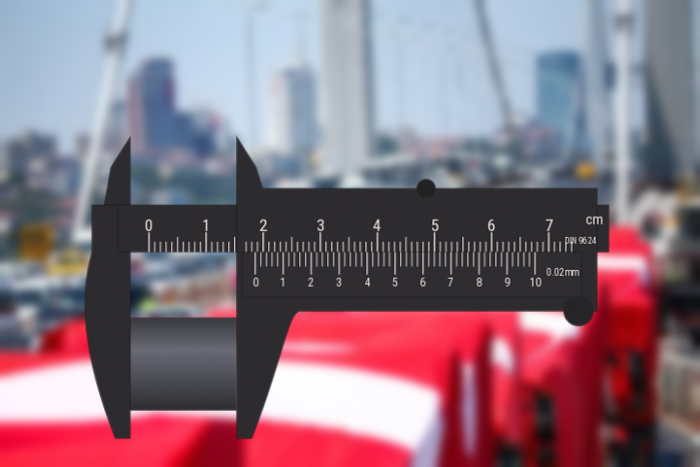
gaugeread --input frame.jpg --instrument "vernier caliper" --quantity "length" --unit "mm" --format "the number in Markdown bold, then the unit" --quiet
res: **18.6** mm
